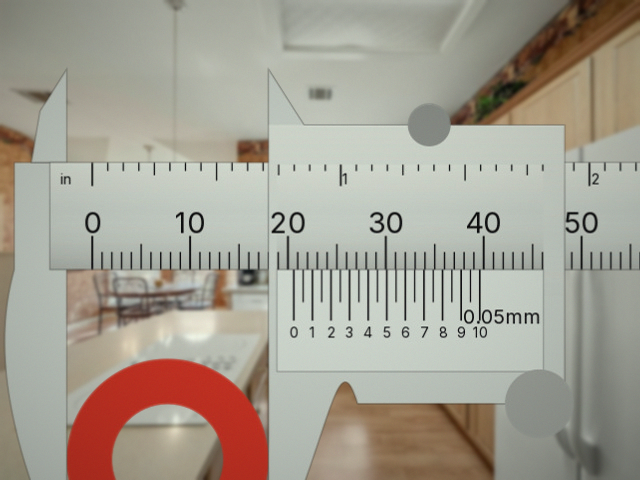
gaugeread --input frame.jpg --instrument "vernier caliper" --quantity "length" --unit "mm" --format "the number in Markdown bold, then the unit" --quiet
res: **20.6** mm
